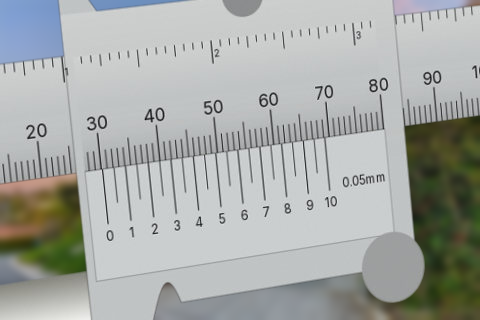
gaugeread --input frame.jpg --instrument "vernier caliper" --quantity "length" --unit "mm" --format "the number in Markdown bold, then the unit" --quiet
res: **30.2** mm
